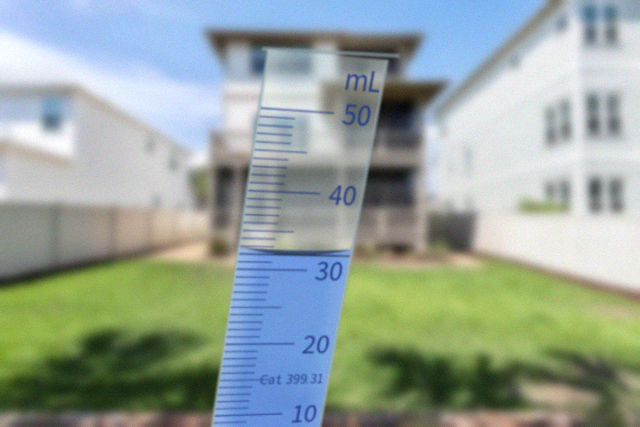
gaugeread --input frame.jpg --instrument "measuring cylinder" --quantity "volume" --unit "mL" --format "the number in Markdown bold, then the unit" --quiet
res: **32** mL
